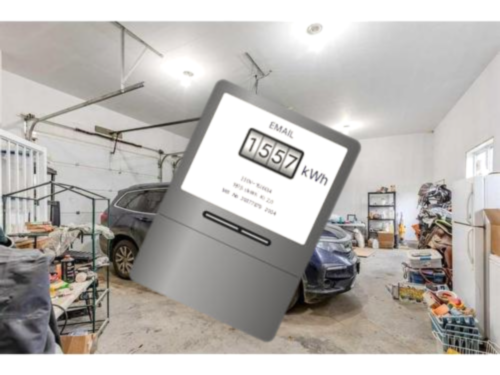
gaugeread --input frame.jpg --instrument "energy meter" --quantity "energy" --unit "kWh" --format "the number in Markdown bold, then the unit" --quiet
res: **1557** kWh
